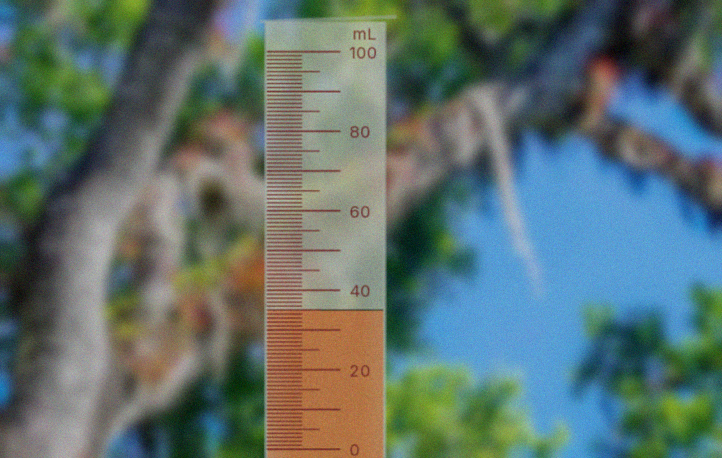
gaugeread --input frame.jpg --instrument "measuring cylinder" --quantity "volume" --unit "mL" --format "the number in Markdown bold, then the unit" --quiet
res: **35** mL
